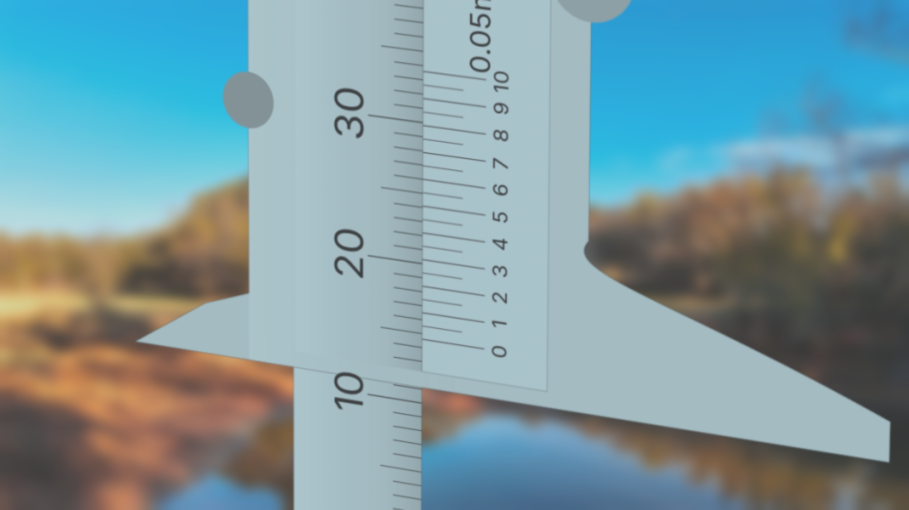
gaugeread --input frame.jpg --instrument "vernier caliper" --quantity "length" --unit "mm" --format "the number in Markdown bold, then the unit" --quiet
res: **14.6** mm
